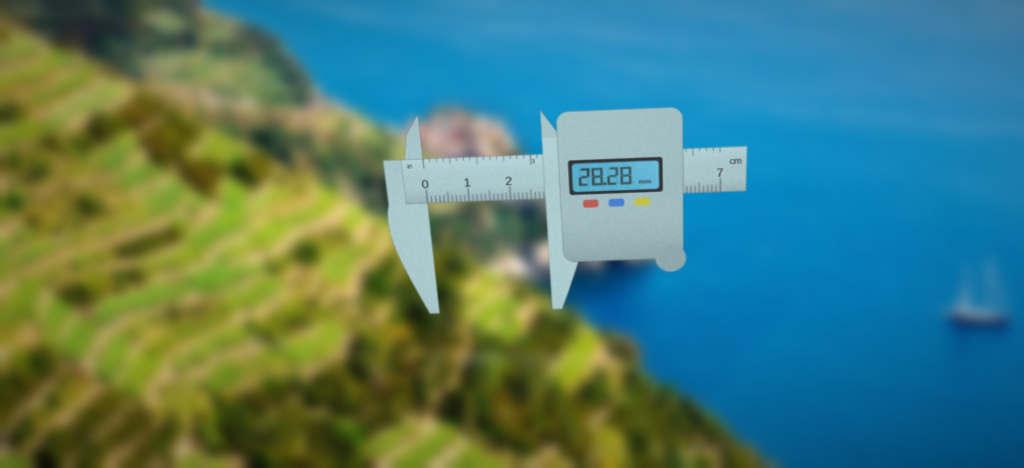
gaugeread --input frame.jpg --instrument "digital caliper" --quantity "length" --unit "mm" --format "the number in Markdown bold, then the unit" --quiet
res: **28.28** mm
